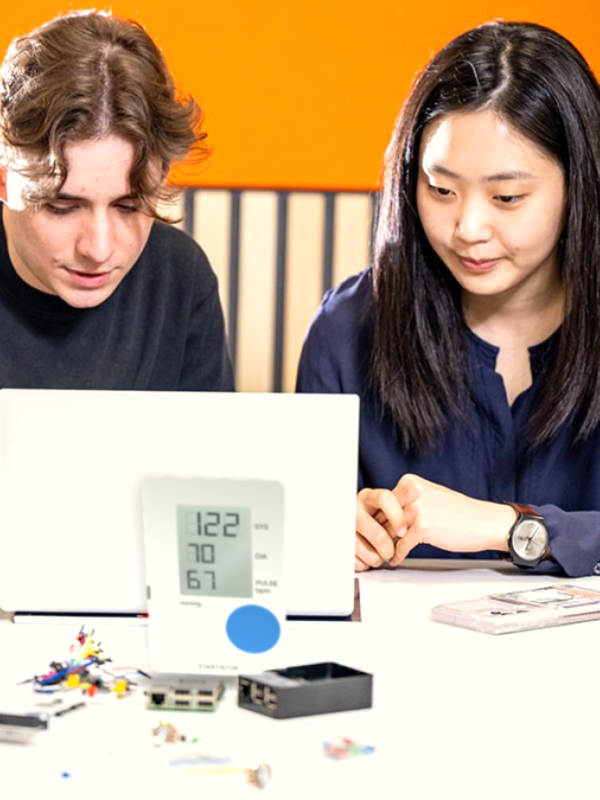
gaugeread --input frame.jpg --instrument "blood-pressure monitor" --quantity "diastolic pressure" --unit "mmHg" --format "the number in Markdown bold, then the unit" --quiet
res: **70** mmHg
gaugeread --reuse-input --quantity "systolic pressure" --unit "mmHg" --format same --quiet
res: **122** mmHg
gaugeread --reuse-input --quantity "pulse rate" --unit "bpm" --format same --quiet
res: **67** bpm
